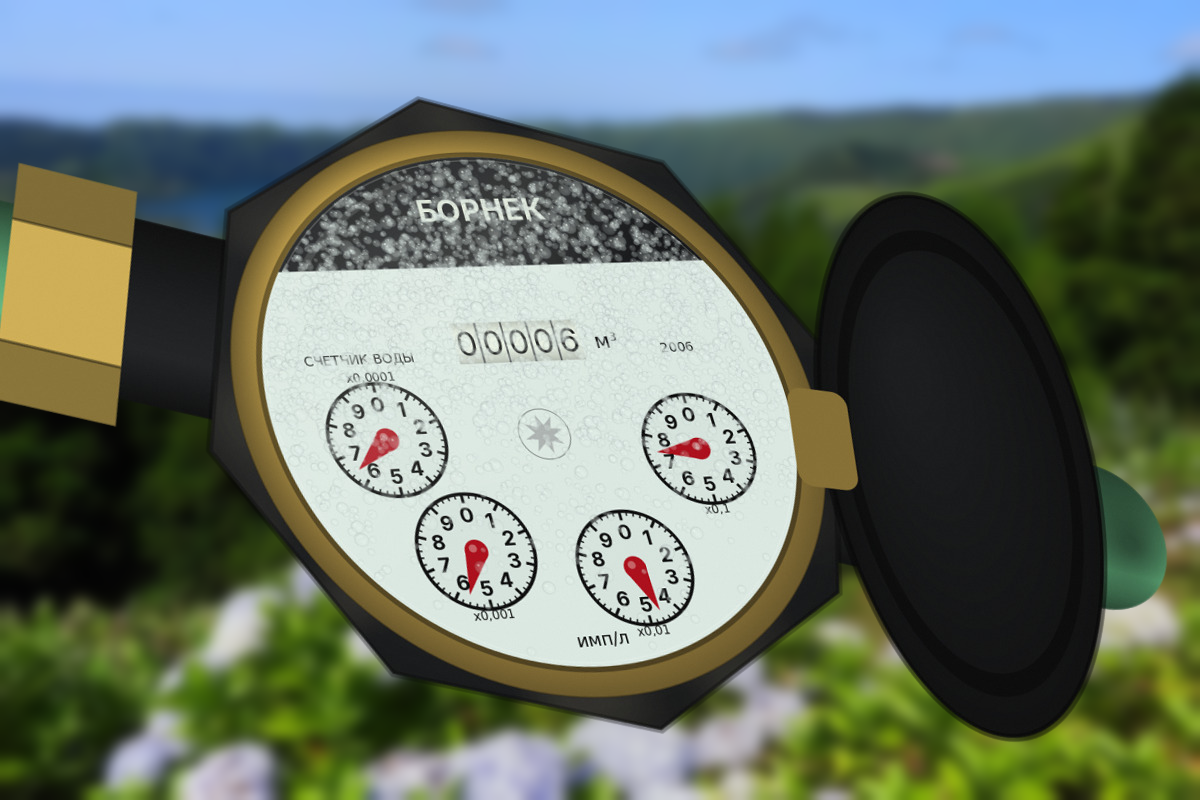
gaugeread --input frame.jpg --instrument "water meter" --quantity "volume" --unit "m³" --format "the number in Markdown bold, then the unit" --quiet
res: **6.7456** m³
